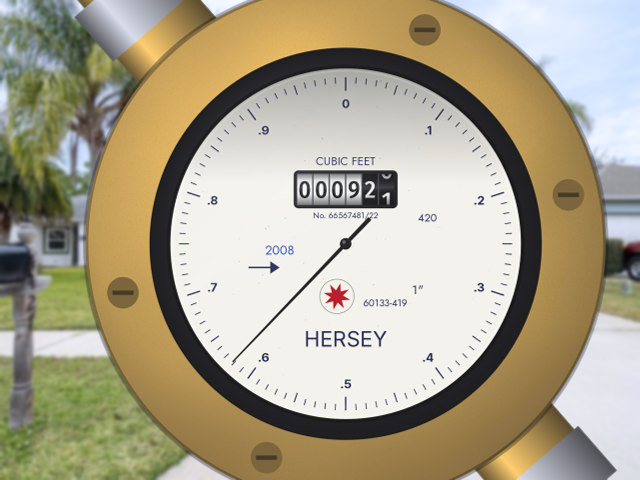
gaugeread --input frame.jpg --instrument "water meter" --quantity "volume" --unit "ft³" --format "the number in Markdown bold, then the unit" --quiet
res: **920.62** ft³
